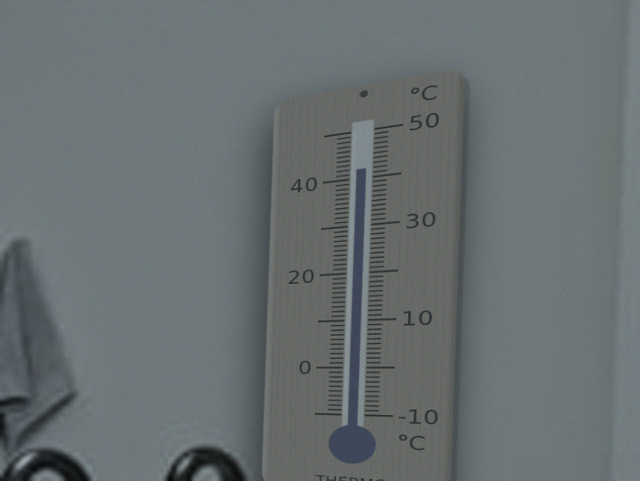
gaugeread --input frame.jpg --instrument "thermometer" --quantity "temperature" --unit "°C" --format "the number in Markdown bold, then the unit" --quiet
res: **42** °C
